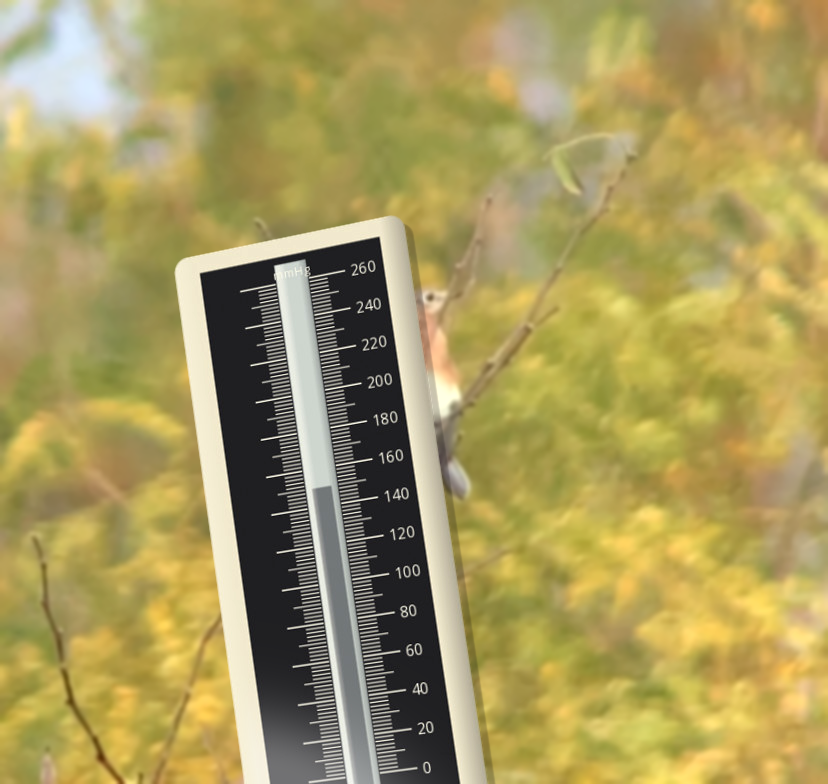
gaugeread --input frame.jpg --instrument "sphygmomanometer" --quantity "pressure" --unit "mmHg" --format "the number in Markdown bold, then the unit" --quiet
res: **150** mmHg
